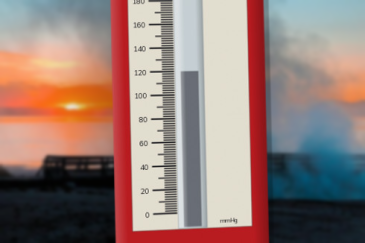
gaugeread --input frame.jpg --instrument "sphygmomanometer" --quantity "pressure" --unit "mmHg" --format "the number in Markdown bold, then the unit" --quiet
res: **120** mmHg
